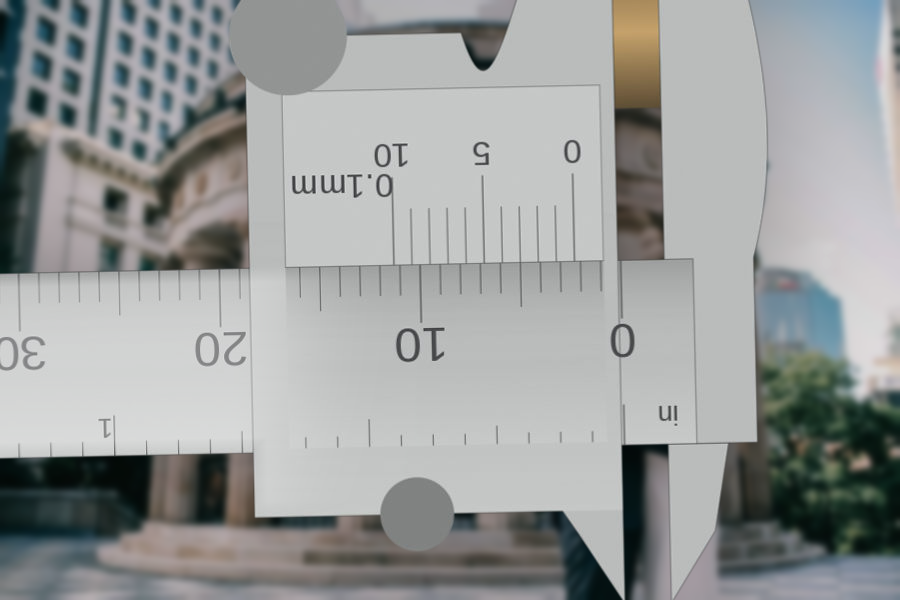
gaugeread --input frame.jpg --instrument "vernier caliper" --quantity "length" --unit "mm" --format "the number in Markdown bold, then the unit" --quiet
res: **2.3** mm
